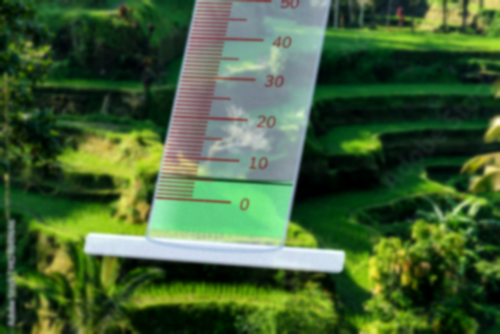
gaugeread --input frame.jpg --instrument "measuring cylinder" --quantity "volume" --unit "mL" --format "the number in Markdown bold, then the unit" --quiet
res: **5** mL
